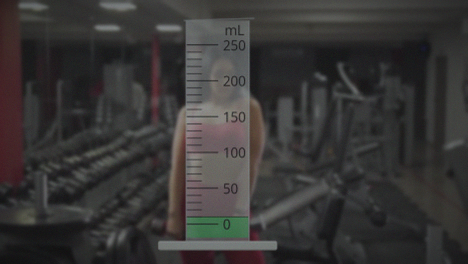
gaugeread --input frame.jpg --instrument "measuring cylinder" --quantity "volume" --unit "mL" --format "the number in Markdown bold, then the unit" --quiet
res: **10** mL
